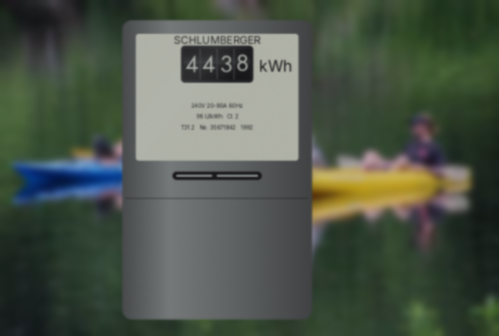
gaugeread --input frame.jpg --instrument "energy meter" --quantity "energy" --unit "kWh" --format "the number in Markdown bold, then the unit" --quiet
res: **4438** kWh
